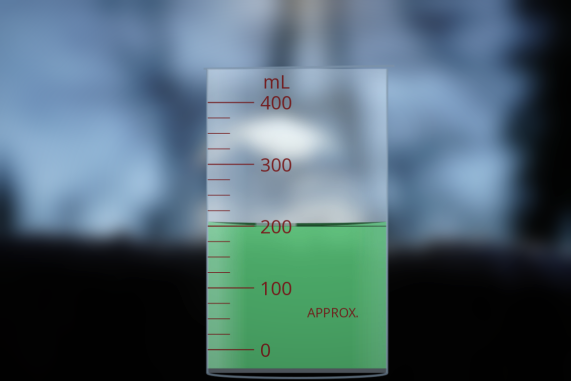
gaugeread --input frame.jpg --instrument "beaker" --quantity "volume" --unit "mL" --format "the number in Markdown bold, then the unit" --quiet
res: **200** mL
